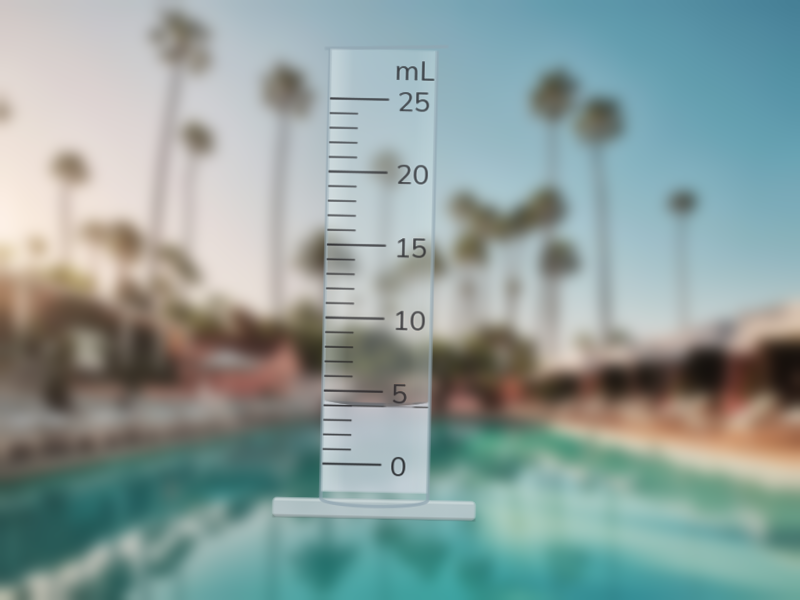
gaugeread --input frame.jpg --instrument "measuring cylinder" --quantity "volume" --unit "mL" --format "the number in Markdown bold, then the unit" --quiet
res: **4** mL
